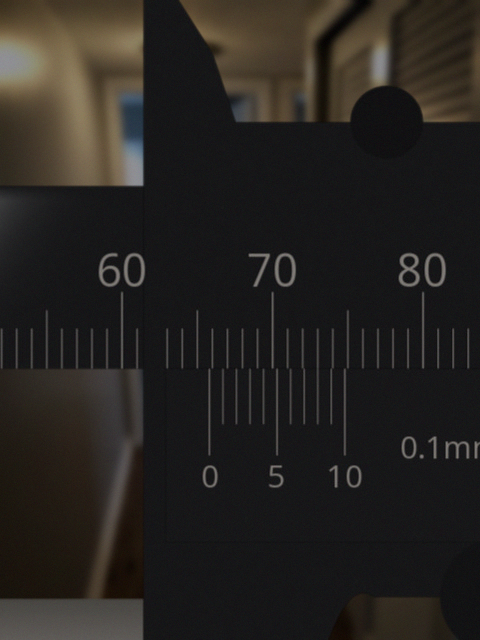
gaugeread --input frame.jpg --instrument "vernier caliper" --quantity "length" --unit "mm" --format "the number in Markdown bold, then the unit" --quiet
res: **65.8** mm
